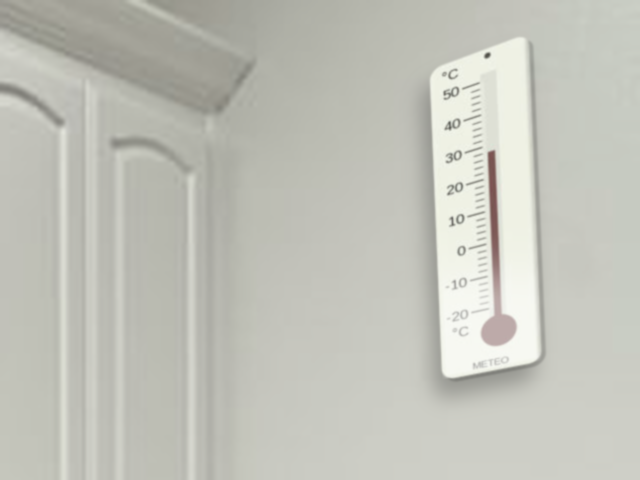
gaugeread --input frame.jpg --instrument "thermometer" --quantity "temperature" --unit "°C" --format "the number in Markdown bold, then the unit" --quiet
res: **28** °C
